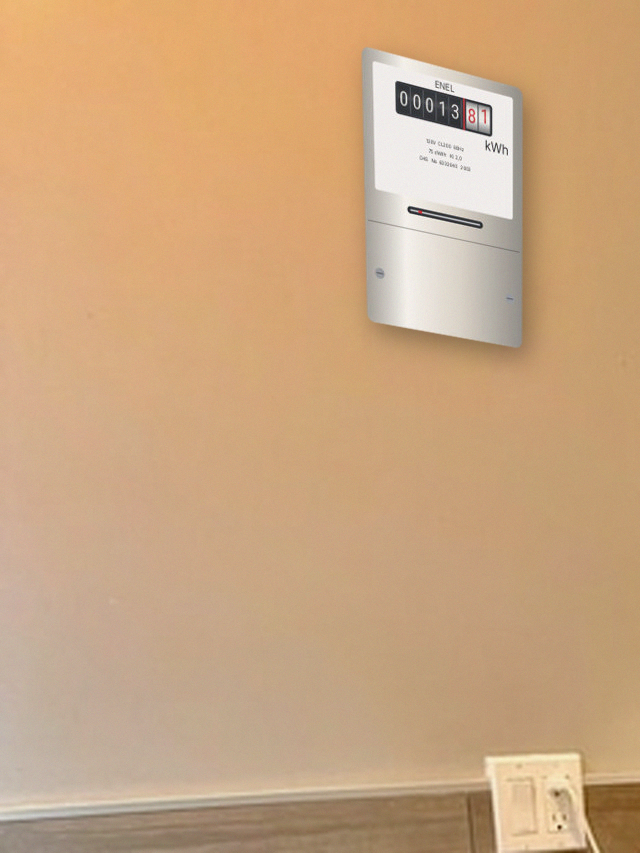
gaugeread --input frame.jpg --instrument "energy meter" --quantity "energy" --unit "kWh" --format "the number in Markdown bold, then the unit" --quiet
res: **13.81** kWh
